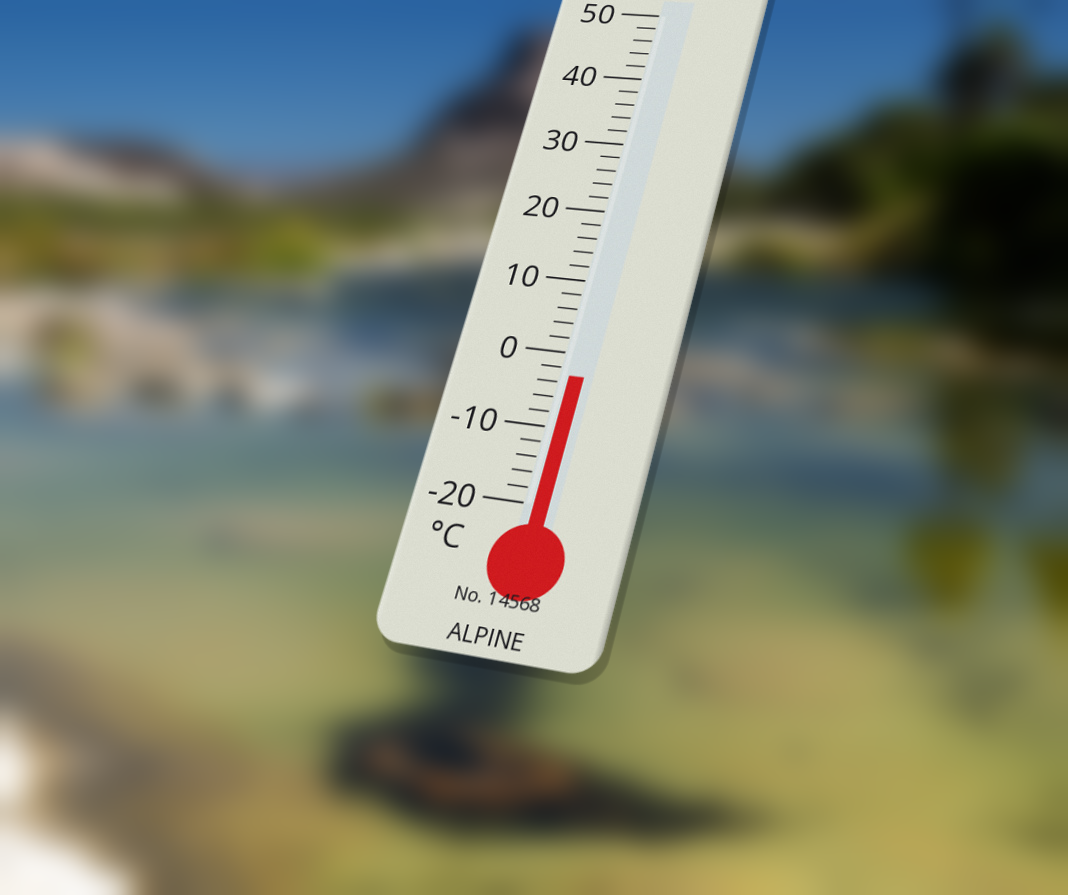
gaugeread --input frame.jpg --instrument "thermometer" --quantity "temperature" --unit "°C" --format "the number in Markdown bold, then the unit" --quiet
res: **-3** °C
